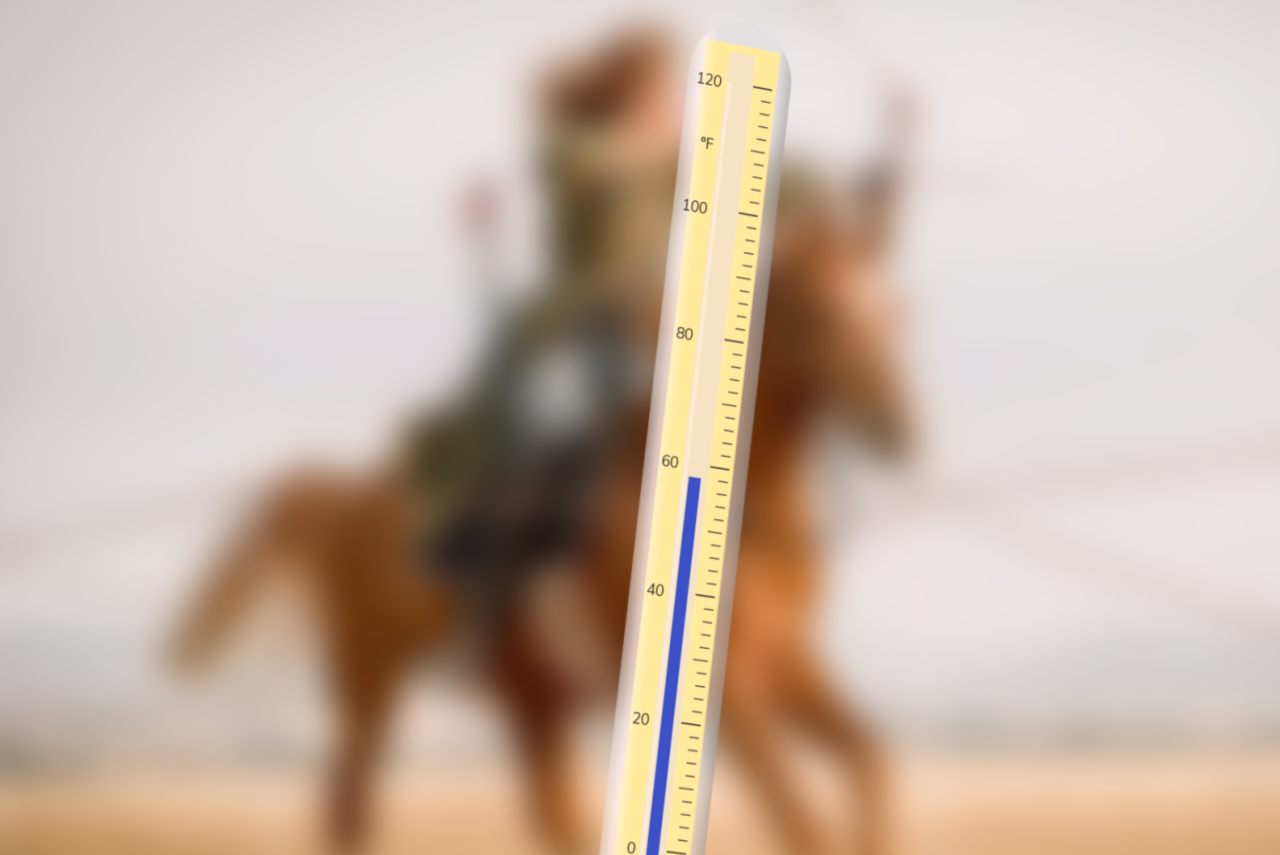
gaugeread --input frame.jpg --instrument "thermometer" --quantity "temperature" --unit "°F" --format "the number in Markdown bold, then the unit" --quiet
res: **58** °F
